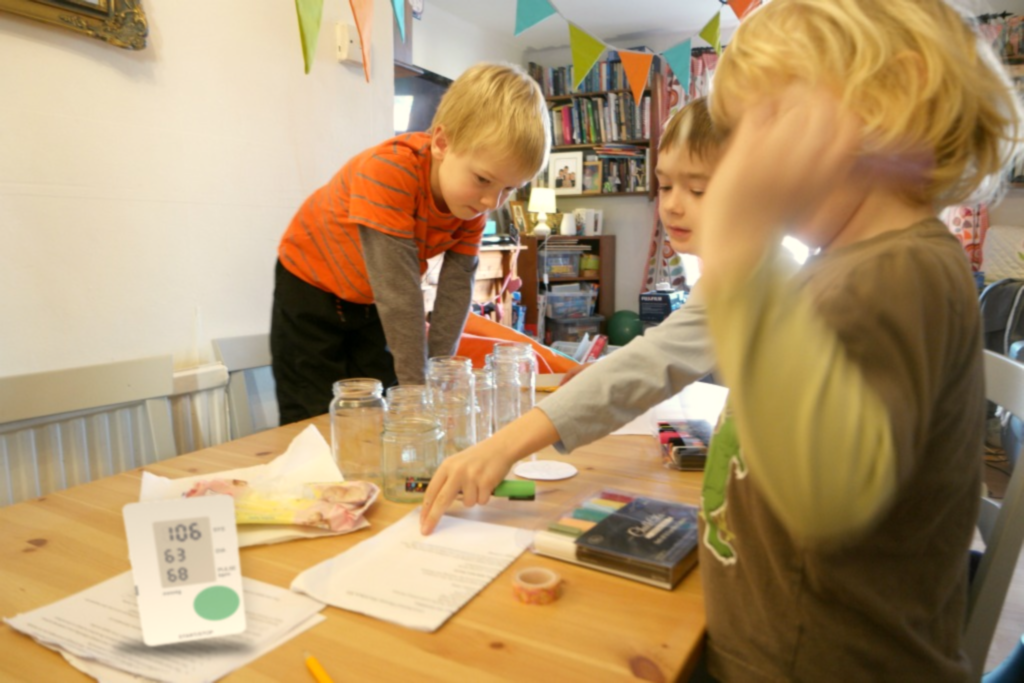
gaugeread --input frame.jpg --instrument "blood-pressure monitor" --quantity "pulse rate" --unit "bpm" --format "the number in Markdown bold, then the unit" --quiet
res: **68** bpm
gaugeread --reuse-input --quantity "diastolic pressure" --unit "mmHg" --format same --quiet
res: **63** mmHg
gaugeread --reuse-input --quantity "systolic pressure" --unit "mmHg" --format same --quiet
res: **106** mmHg
